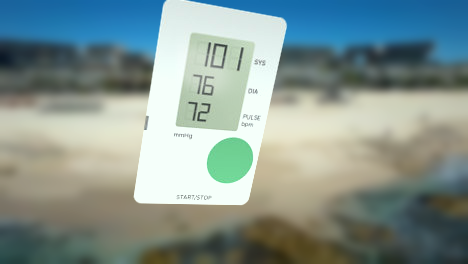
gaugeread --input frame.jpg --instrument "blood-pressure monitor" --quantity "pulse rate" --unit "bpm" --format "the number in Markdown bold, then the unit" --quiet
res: **72** bpm
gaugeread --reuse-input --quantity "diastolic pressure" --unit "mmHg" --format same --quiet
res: **76** mmHg
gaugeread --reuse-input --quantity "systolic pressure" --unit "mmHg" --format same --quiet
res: **101** mmHg
